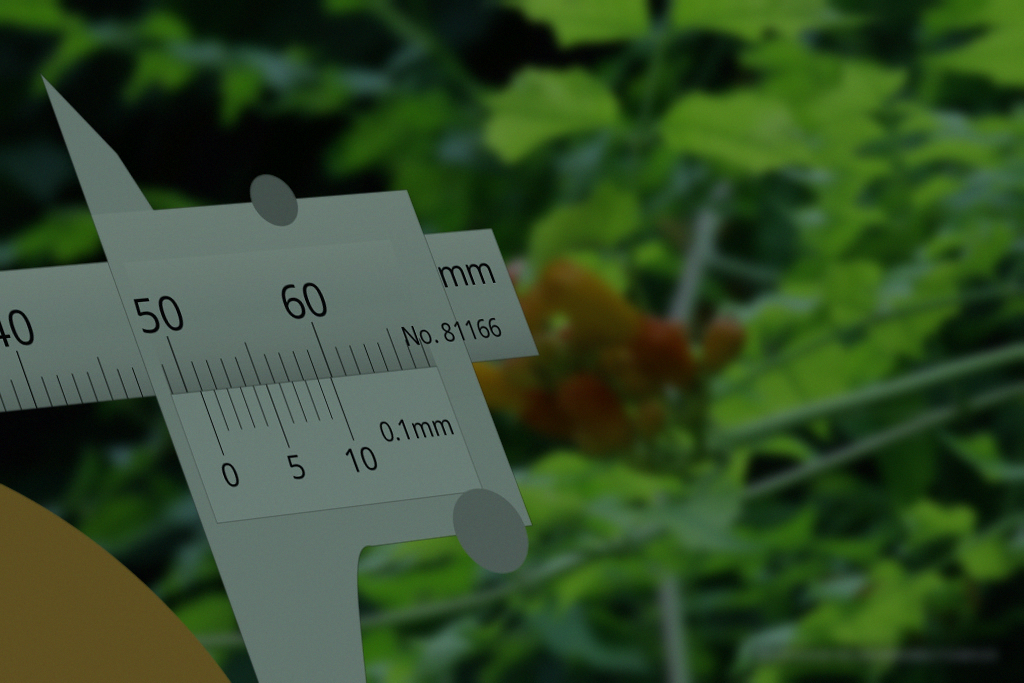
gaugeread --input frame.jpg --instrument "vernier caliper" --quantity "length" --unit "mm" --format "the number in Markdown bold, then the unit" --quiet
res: **50.9** mm
